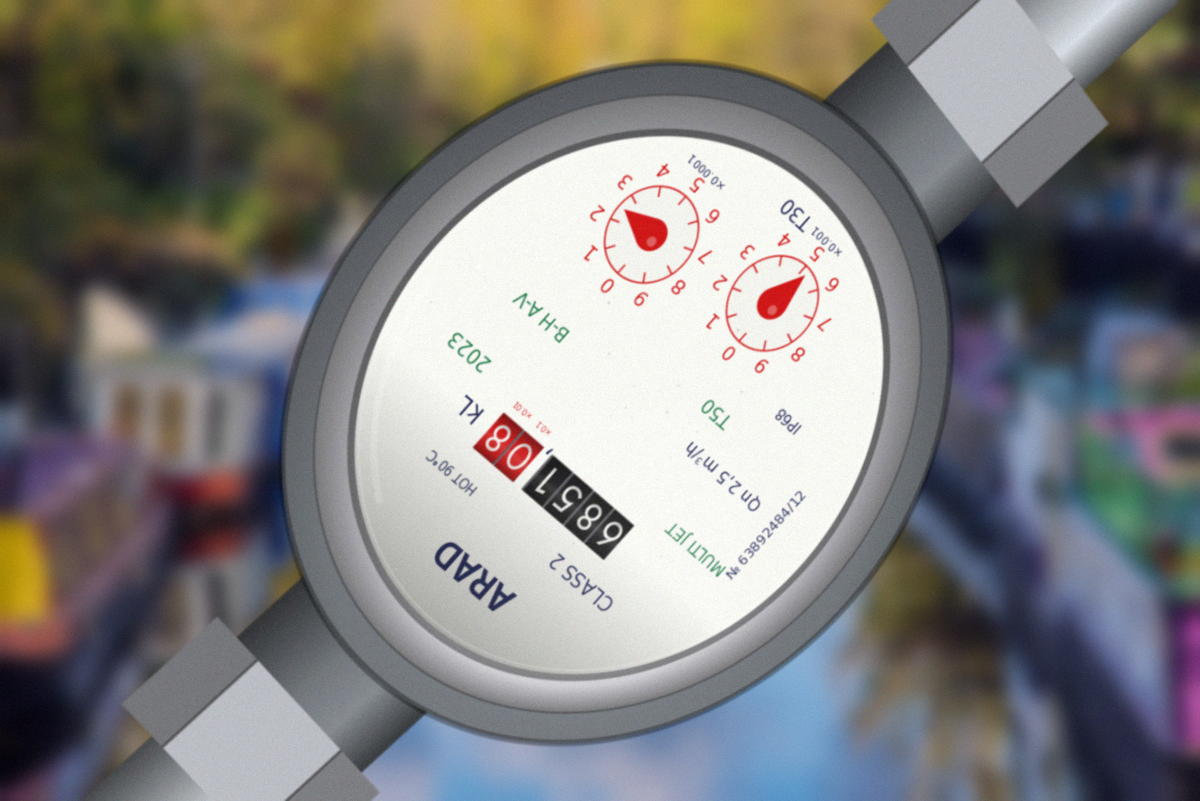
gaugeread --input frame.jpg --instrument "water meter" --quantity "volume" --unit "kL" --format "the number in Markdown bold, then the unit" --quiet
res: **6851.0852** kL
